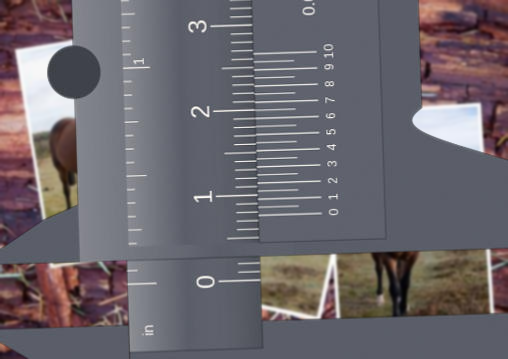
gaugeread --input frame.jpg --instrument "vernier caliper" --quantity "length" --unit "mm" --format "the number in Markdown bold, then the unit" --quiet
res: **7.6** mm
